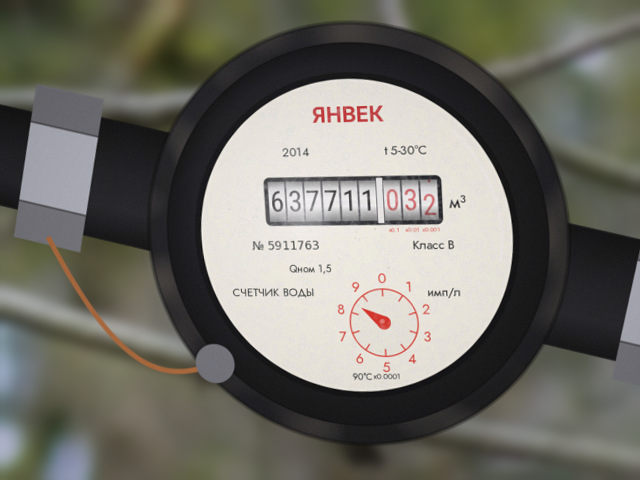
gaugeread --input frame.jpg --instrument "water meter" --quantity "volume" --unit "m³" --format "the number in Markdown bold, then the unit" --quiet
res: **637711.0318** m³
